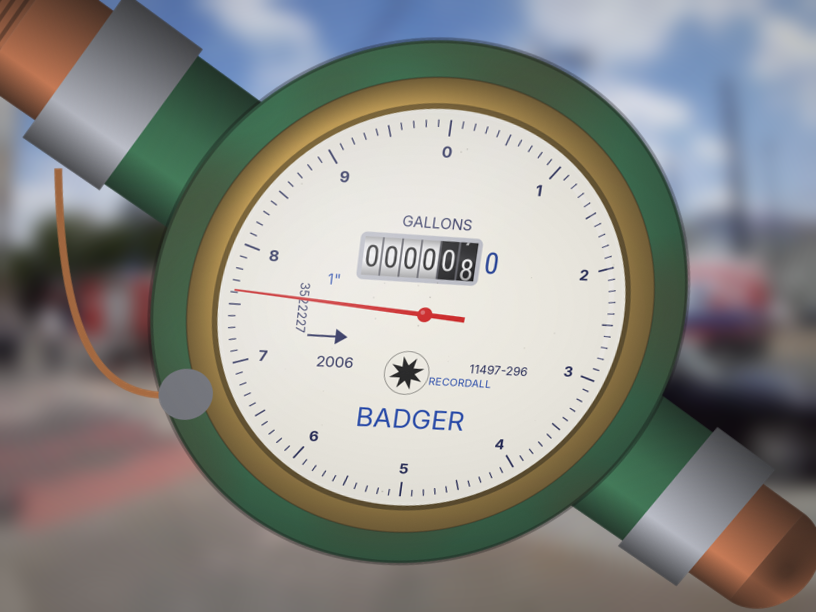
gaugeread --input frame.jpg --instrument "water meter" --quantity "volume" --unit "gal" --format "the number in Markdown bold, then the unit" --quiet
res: **77.6** gal
